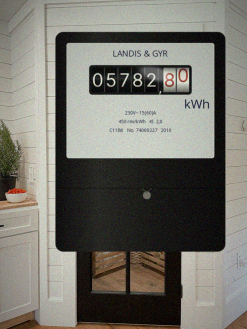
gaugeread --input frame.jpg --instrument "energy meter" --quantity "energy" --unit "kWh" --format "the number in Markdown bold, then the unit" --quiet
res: **5782.80** kWh
